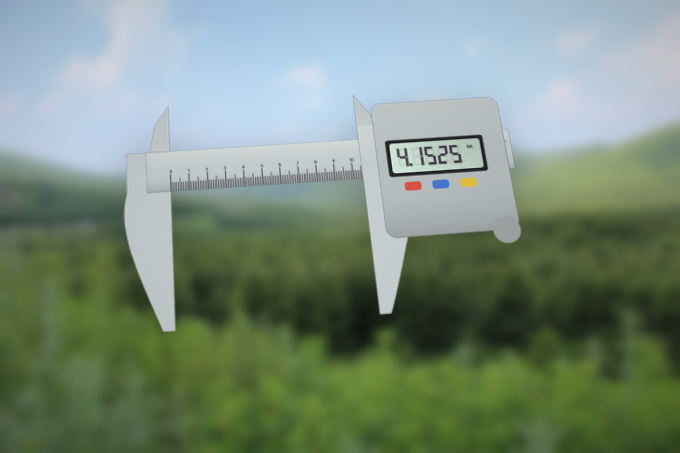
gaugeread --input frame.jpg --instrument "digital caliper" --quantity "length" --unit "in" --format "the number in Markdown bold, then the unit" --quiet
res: **4.1525** in
